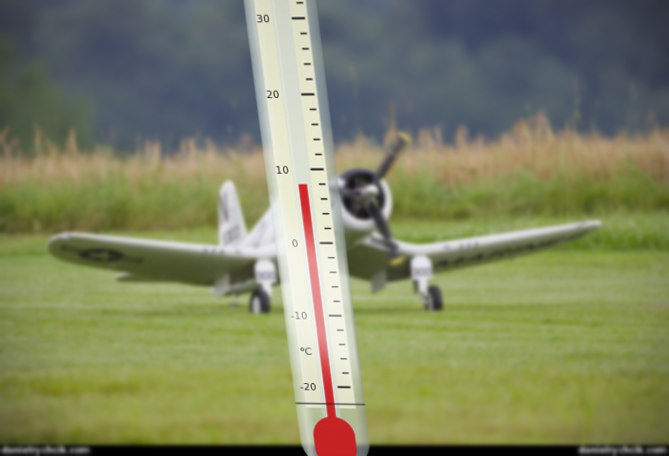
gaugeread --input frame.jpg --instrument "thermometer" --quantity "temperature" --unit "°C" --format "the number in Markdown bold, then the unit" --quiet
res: **8** °C
